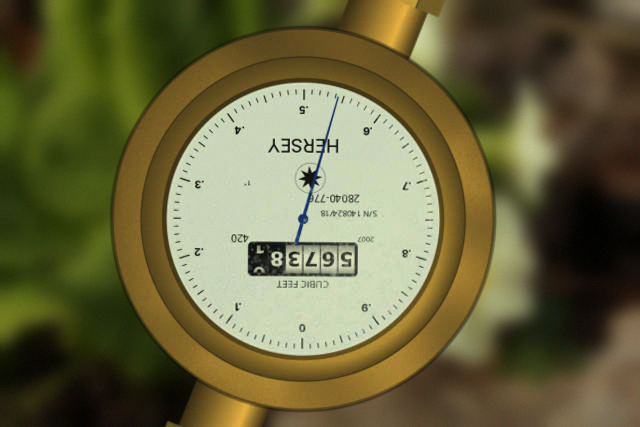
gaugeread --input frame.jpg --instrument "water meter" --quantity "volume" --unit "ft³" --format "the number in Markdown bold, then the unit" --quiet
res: **567380.54** ft³
